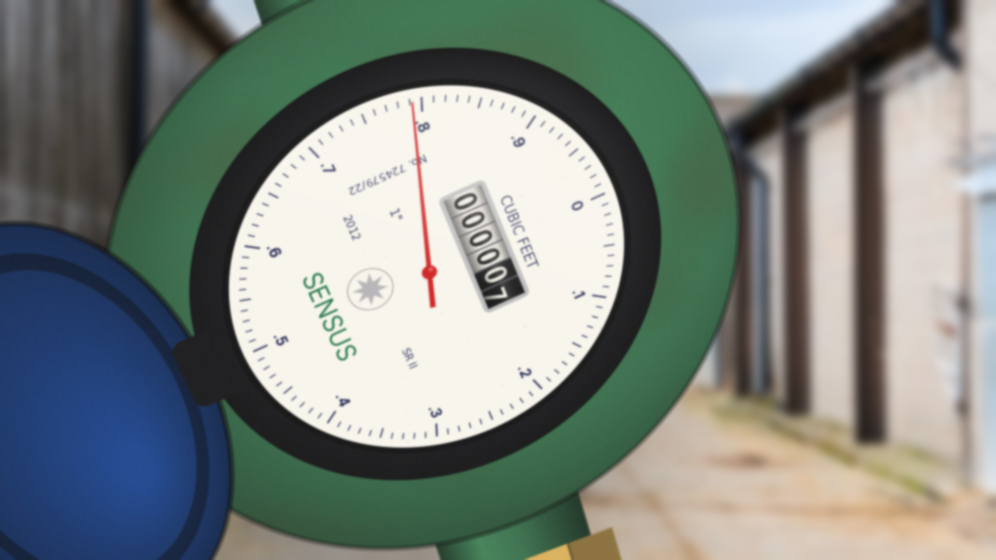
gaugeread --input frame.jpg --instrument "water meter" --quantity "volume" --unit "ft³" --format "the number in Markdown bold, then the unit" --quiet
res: **6.79** ft³
